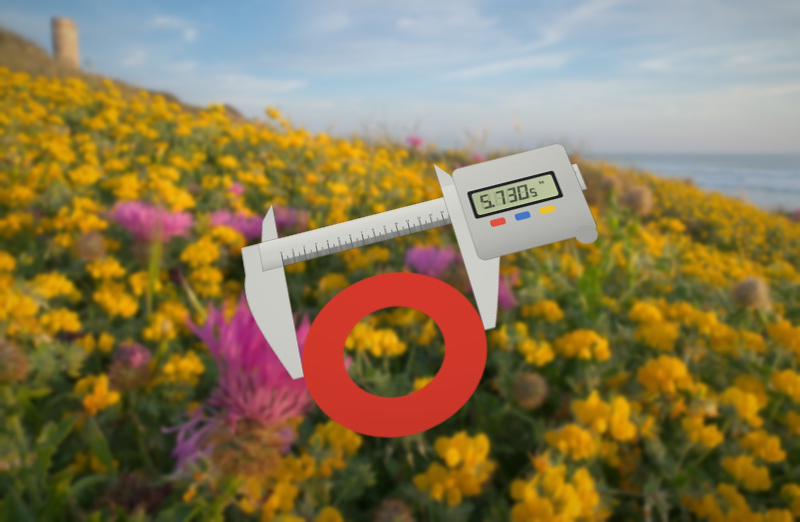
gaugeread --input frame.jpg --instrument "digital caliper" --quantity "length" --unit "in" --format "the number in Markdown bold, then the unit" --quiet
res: **5.7305** in
